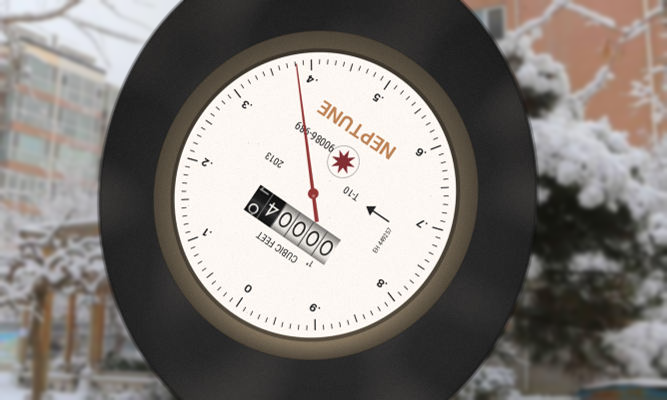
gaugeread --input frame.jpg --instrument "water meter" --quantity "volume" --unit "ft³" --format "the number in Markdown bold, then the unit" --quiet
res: **46.38** ft³
